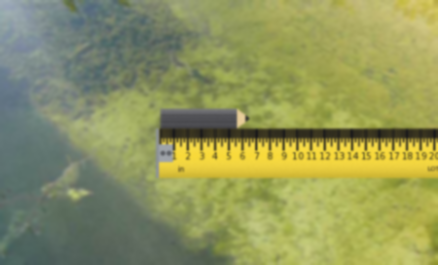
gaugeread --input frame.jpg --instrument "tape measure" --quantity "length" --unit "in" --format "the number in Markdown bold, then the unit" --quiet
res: **6.5** in
